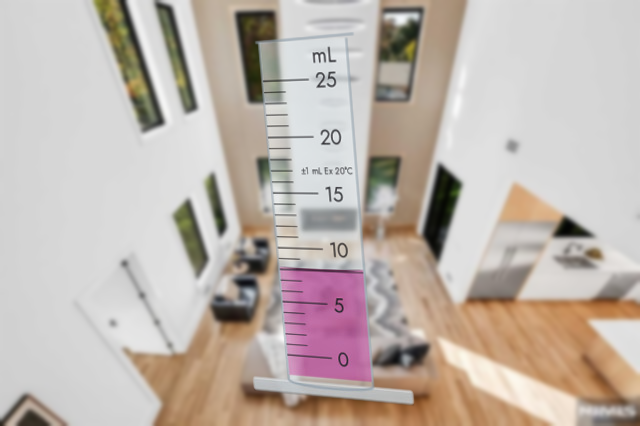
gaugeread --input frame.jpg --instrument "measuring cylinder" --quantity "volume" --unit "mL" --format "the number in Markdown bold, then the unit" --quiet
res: **8** mL
